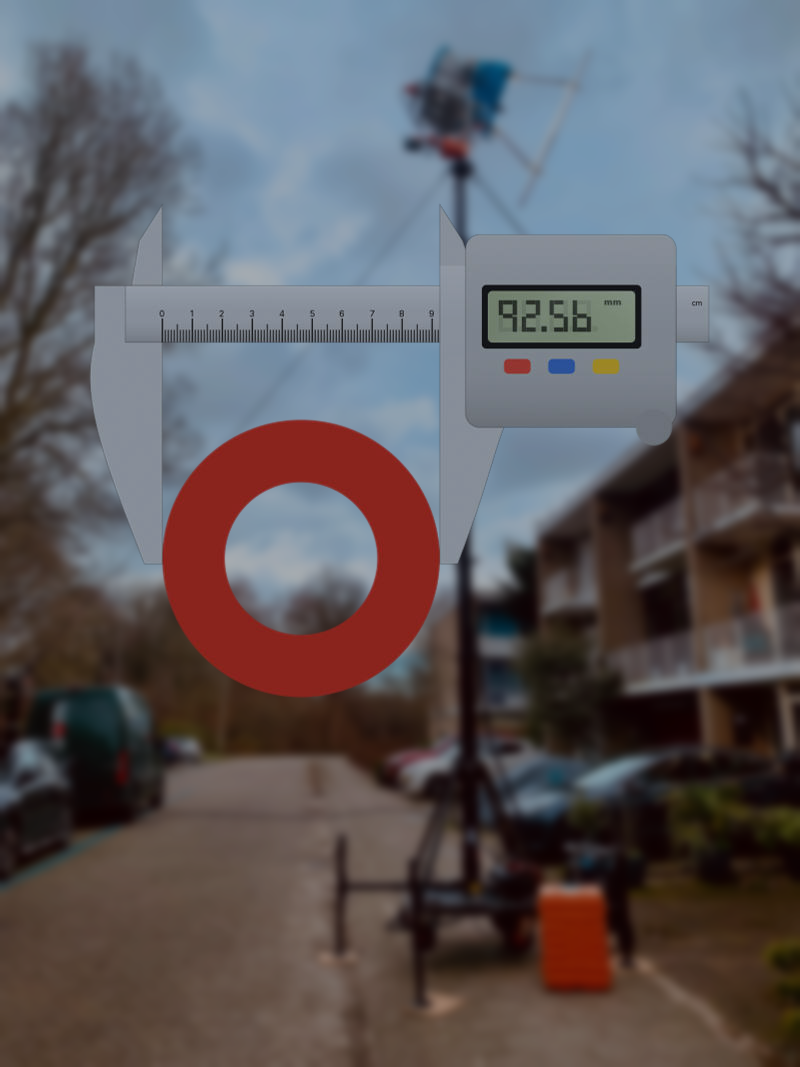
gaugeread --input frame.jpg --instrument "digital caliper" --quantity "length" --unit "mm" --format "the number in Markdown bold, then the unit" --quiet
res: **92.56** mm
